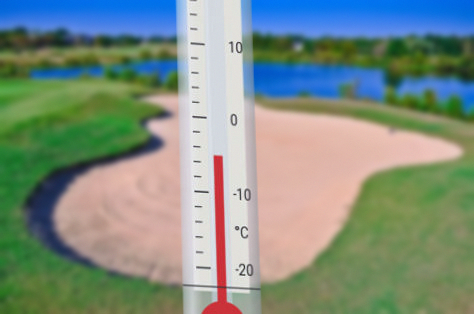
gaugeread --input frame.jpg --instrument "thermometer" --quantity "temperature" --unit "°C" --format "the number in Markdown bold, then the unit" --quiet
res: **-5** °C
